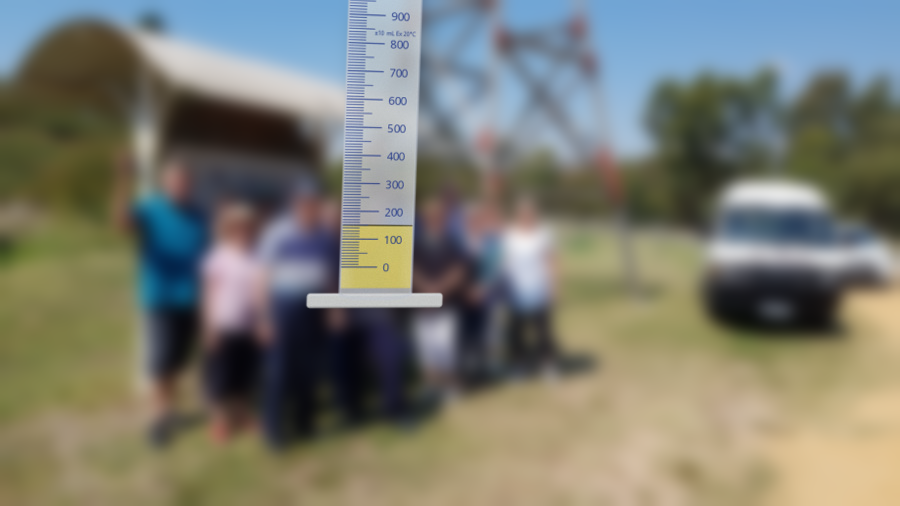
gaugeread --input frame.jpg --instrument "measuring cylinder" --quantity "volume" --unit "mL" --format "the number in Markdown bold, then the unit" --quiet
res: **150** mL
